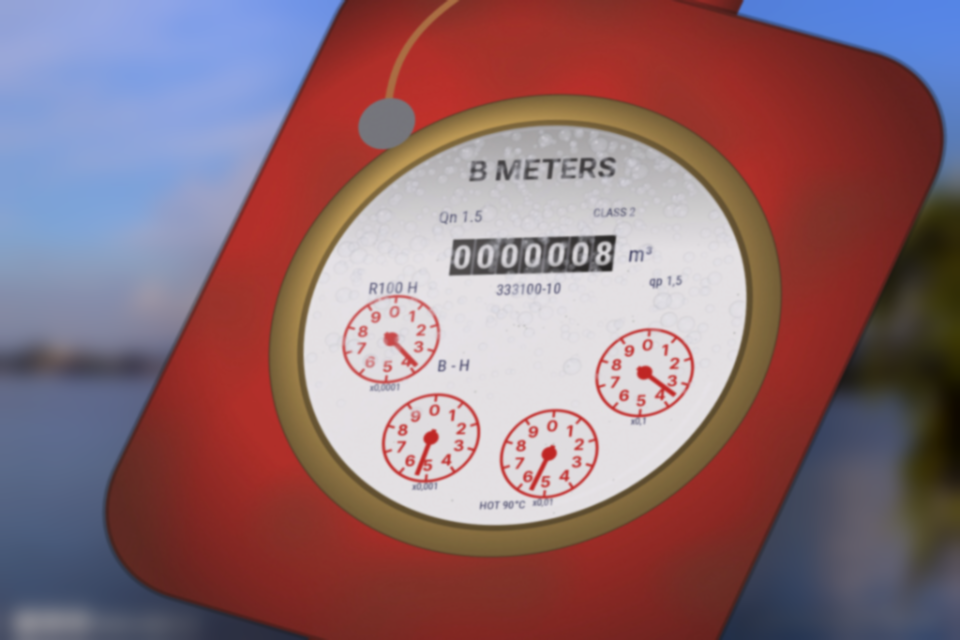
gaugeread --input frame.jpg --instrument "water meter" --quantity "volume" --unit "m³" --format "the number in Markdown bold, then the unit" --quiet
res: **8.3553** m³
